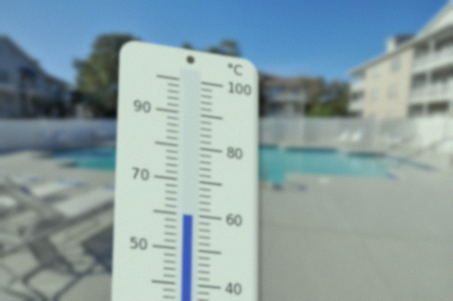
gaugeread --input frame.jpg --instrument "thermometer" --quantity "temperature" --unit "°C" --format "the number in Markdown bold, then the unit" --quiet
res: **60** °C
